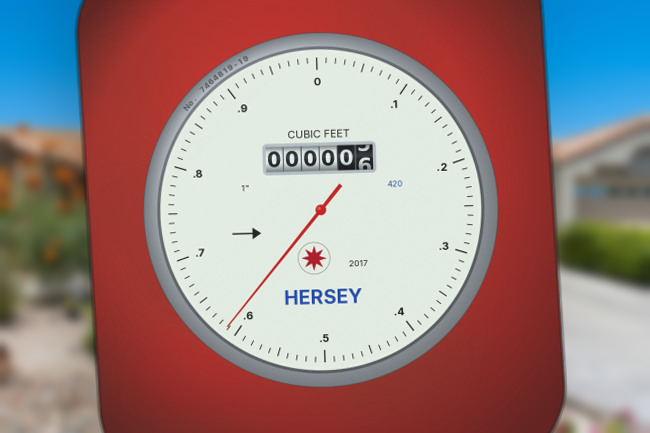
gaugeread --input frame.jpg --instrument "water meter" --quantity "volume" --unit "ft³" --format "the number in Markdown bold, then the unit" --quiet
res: **5.61** ft³
